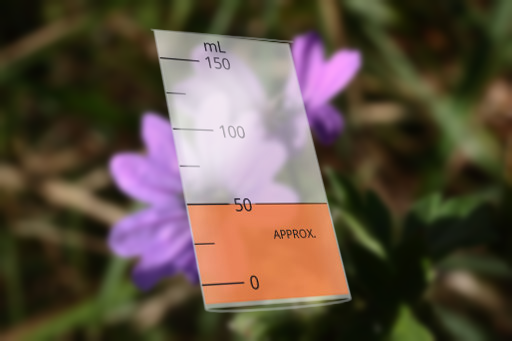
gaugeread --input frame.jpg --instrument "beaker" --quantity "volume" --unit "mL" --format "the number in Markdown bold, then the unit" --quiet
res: **50** mL
